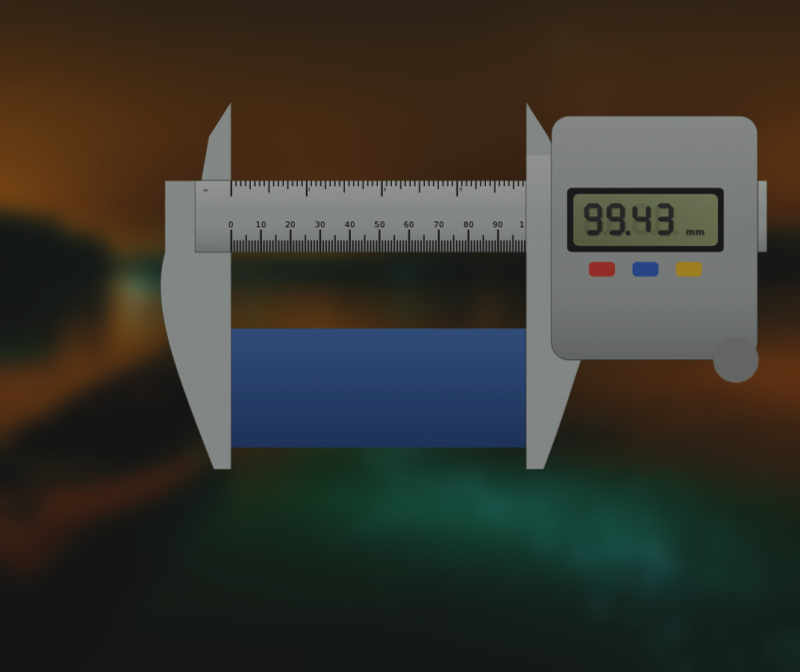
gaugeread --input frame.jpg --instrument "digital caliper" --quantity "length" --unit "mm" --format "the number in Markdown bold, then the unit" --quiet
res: **99.43** mm
